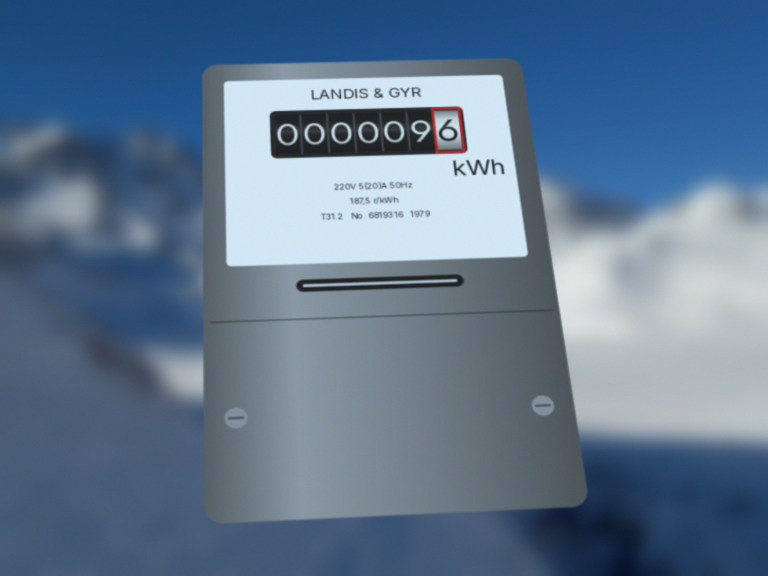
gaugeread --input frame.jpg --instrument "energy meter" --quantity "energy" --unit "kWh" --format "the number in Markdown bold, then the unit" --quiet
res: **9.6** kWh
